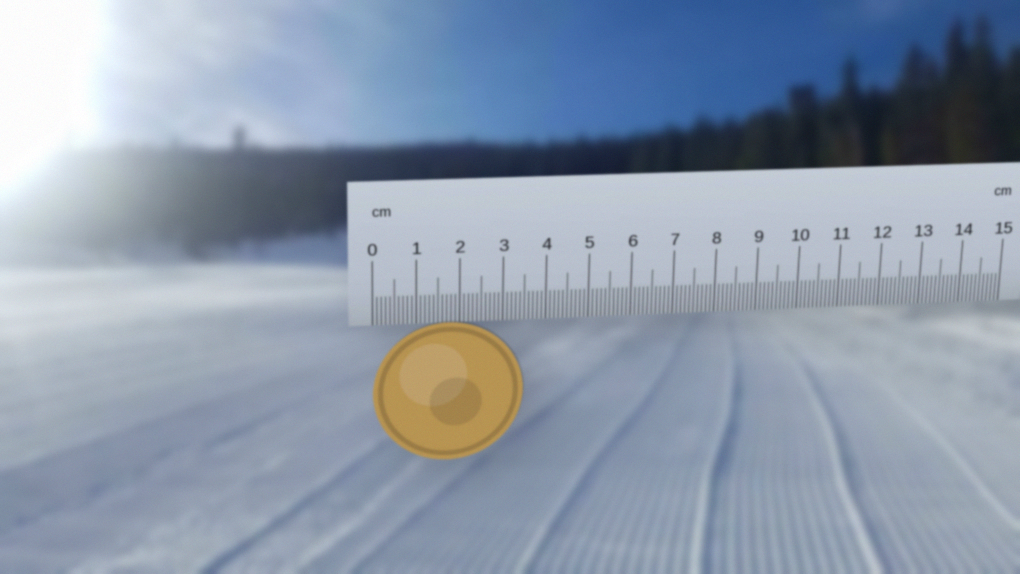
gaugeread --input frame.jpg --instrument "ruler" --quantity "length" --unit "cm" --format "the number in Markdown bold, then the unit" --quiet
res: **3.5** cm
